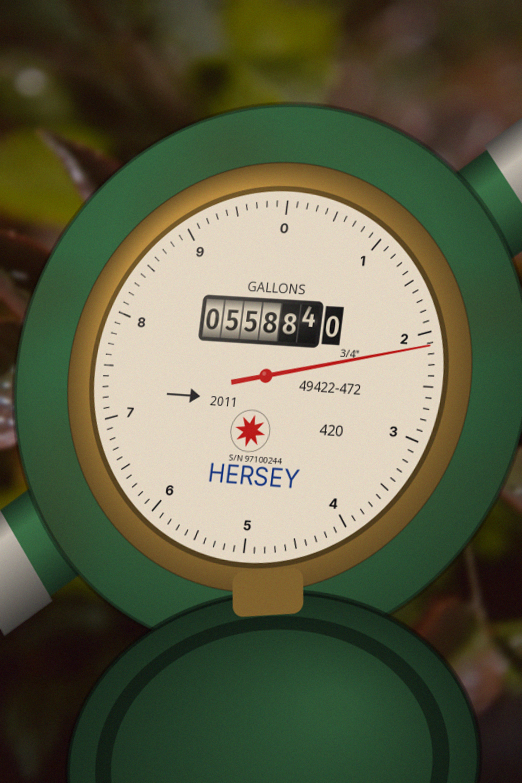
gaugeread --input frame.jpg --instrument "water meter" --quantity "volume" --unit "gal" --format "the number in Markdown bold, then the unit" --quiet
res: **558842.1** gal
